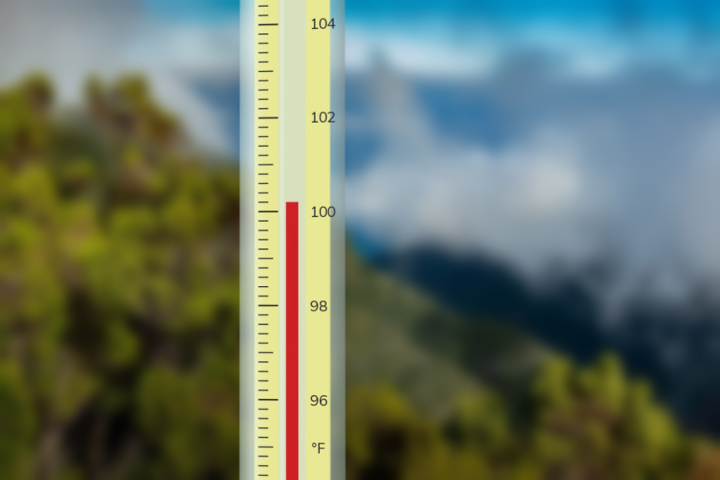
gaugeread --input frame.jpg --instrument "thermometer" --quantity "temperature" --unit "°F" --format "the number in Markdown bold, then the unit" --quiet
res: **100.2** °F
